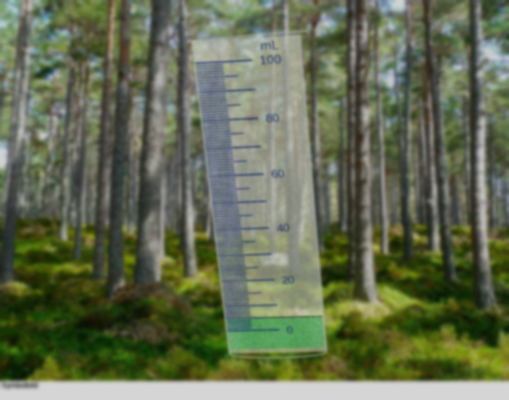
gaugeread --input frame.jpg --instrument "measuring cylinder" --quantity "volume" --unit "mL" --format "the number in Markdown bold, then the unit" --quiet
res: **5** mL
